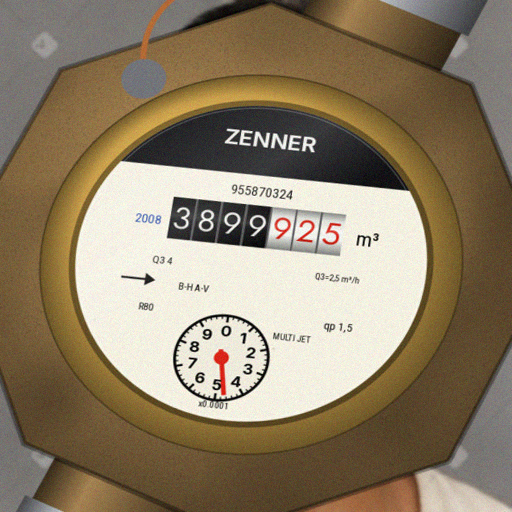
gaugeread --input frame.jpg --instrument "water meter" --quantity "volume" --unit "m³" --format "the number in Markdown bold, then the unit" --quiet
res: **3899.9254** m³
